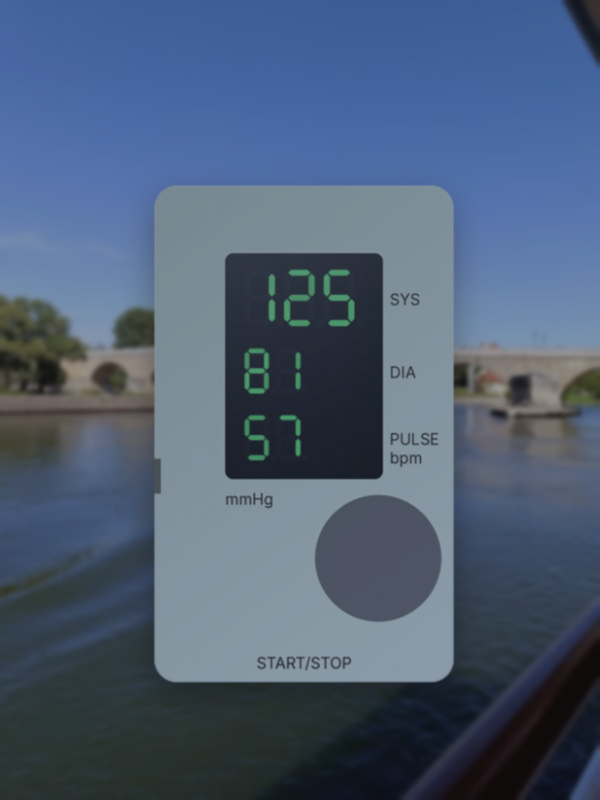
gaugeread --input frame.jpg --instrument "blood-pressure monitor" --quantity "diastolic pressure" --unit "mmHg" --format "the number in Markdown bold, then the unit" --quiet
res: **81** mmHg
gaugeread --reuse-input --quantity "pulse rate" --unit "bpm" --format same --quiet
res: **57** bpm
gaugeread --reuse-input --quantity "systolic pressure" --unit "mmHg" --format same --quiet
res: **125** mmHg
